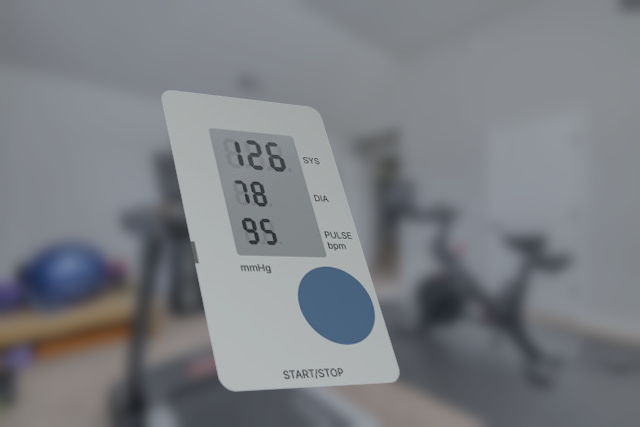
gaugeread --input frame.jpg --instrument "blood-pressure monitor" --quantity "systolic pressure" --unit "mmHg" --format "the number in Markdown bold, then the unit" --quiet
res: **126** mmHg
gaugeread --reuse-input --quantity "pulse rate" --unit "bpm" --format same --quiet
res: **95** bpm
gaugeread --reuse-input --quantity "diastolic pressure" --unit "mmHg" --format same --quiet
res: **78** mmHg
